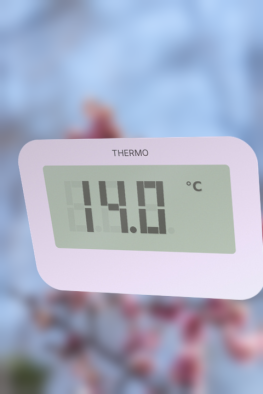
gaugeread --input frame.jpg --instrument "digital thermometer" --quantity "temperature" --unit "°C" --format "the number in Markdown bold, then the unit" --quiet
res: **14.0** °C
